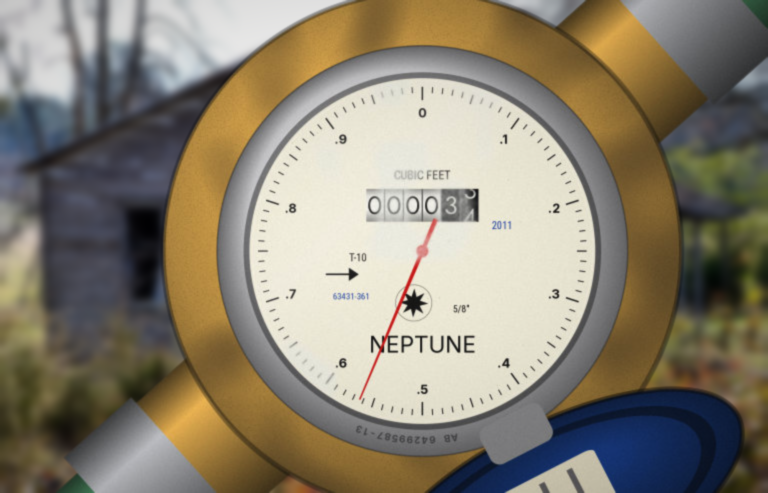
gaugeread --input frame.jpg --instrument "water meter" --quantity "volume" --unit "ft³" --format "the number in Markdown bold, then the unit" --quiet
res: **33.56** ft³
